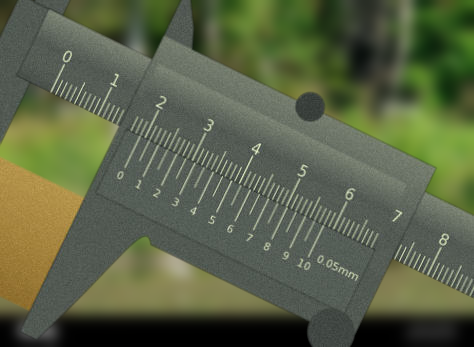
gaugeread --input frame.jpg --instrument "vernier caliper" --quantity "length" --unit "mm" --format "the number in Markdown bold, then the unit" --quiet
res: **19.0** mm
